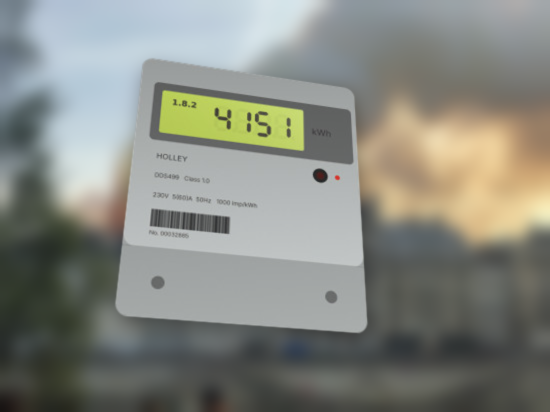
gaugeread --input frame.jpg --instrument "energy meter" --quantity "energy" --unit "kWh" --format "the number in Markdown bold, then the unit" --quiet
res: **4151** kWh
